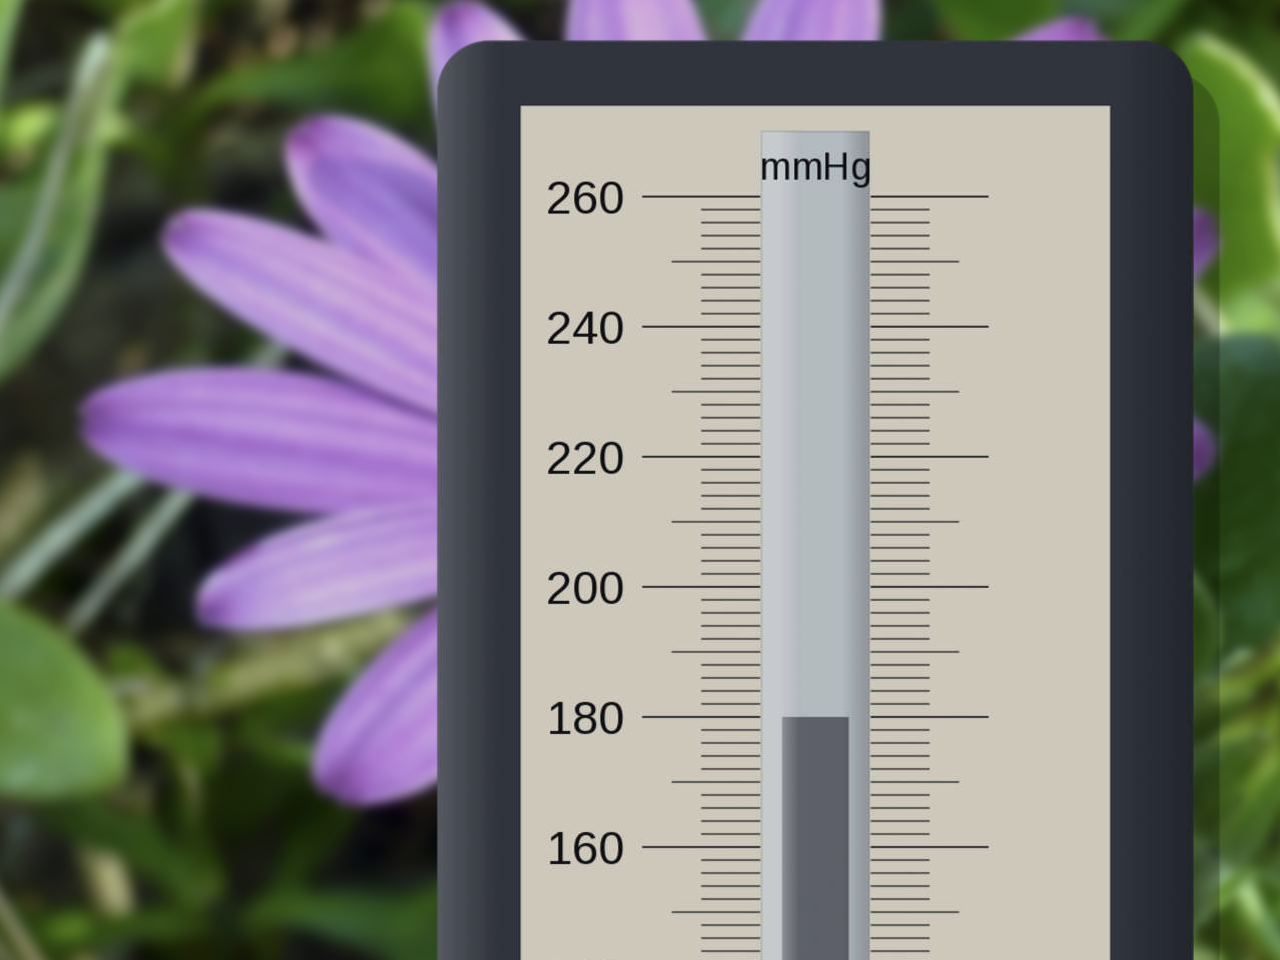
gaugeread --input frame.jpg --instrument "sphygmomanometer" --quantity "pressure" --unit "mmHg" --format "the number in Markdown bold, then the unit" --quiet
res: **180** mmHg
